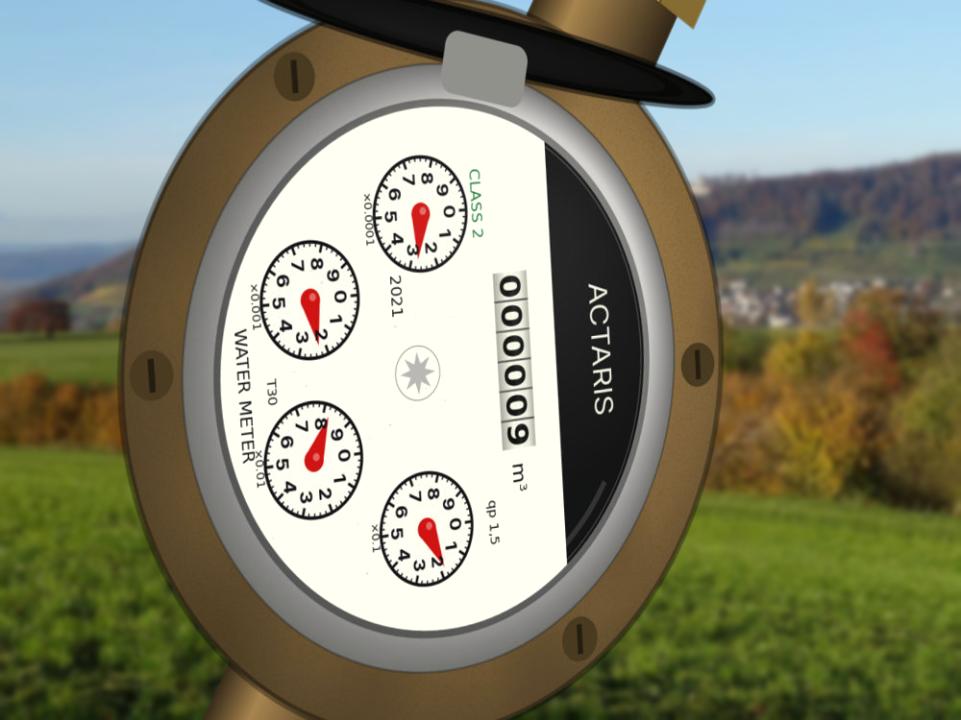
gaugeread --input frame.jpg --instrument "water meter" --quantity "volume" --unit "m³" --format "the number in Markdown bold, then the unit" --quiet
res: **9.1822** m³
